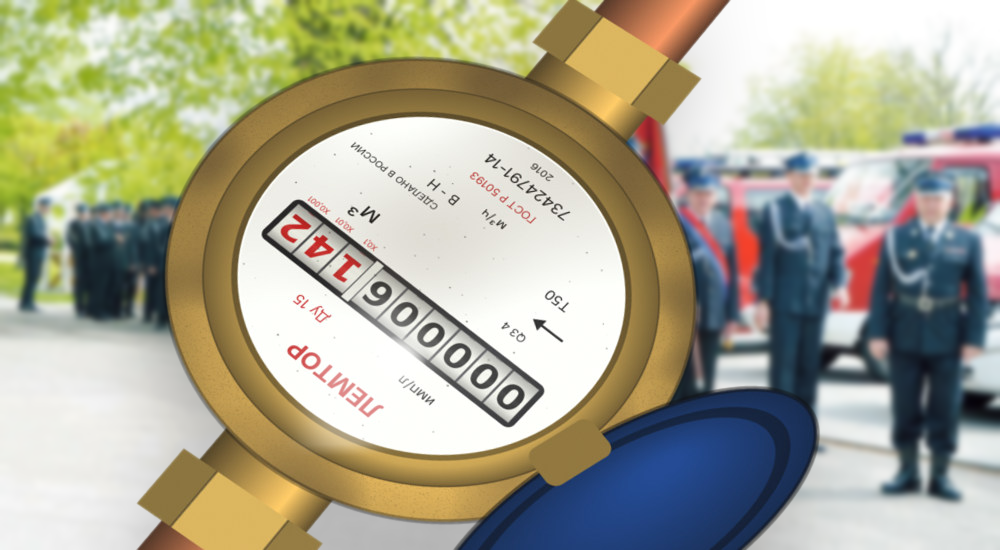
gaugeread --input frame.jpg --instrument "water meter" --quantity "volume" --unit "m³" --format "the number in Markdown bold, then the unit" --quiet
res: **6.142** m³
